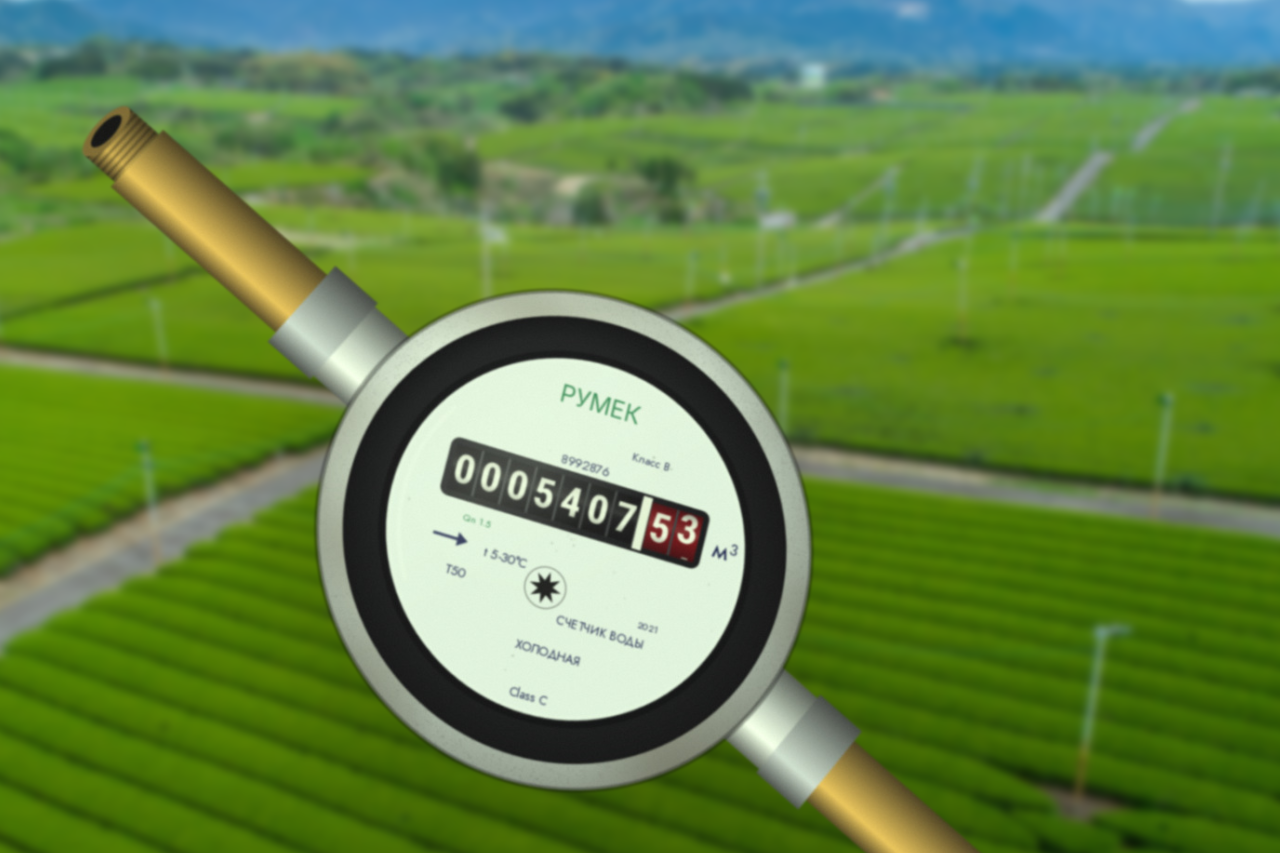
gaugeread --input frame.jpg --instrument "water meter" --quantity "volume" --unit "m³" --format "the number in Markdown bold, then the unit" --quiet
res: **5407.53** m³
